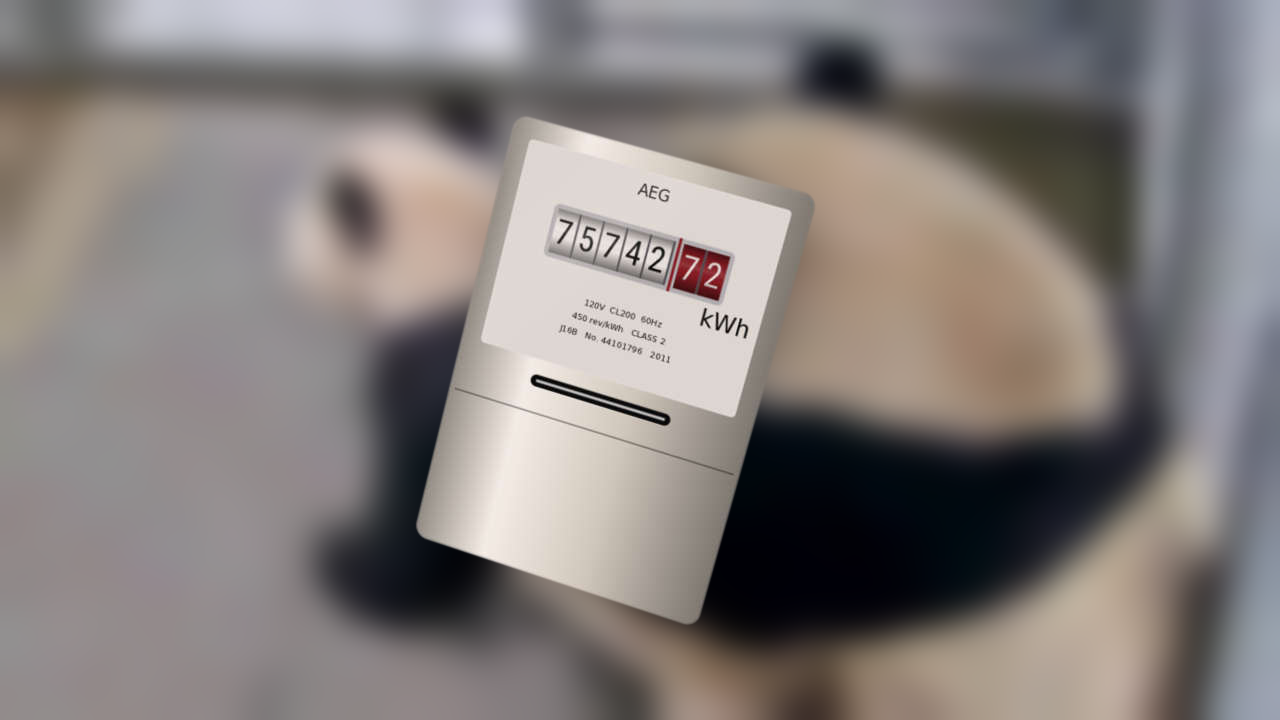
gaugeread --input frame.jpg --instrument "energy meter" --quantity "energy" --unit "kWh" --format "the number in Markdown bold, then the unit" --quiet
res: **75742.72** kWh
